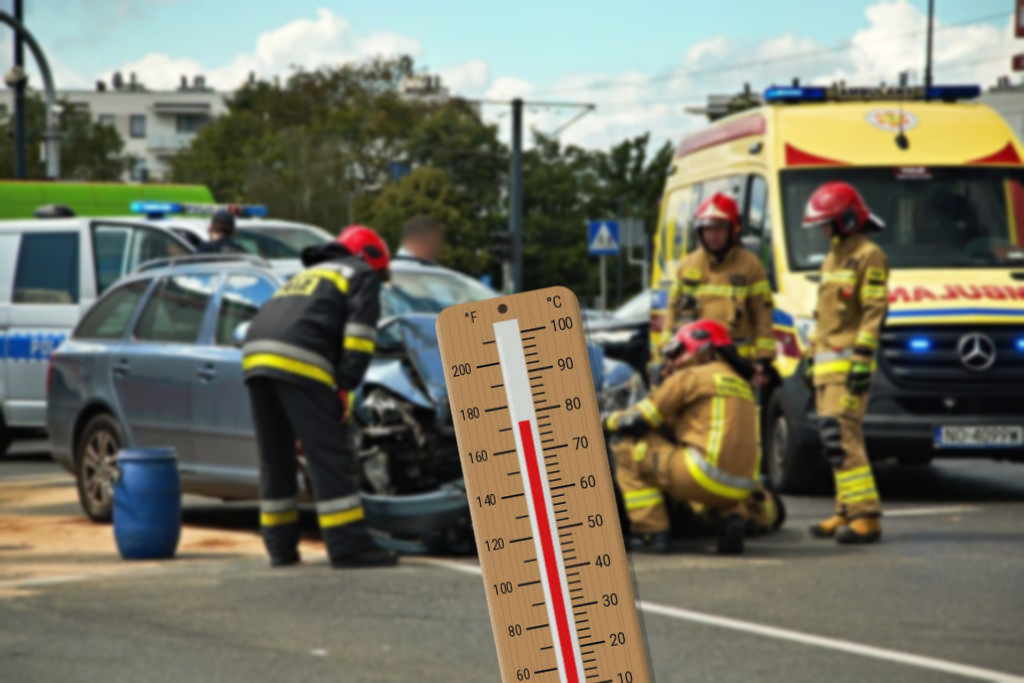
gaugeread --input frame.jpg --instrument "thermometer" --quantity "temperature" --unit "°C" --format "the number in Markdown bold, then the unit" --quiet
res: **78** °C
